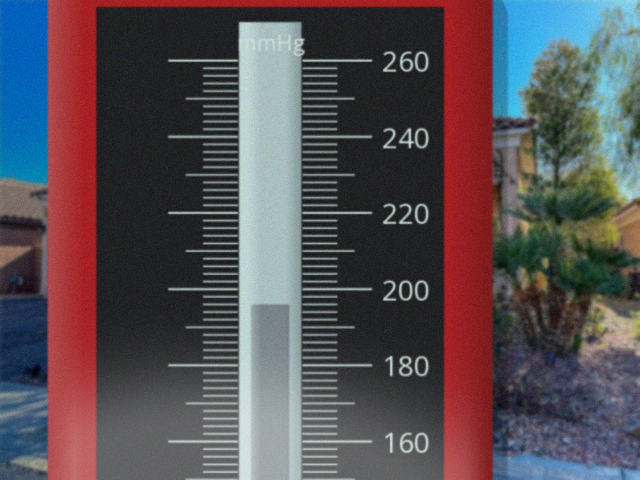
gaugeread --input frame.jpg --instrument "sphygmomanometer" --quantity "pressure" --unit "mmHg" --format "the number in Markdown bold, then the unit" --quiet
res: **196** mmHg
